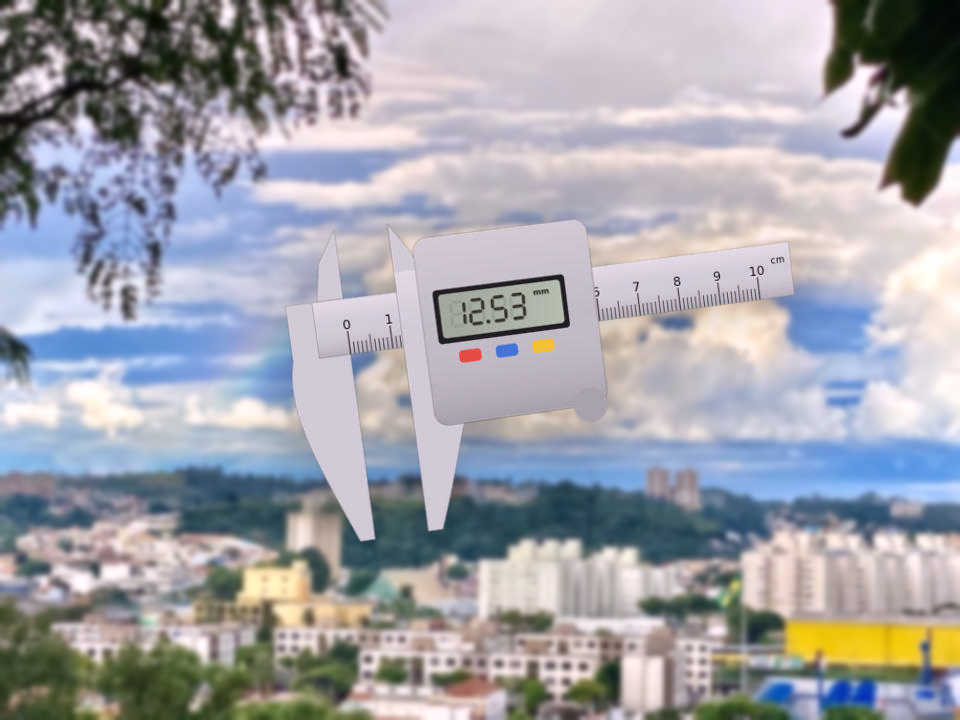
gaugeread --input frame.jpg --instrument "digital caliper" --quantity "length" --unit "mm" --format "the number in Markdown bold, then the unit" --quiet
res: **12.53** mm
